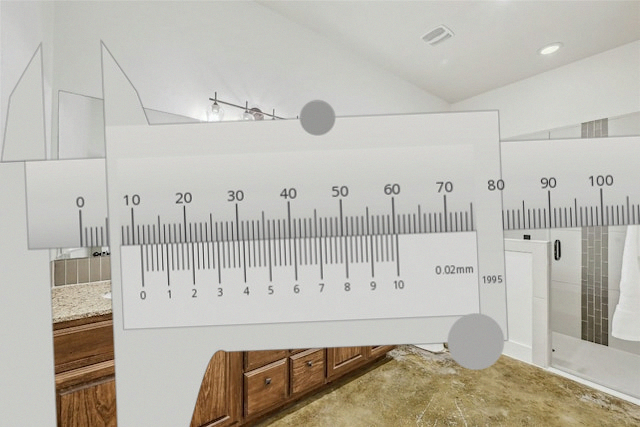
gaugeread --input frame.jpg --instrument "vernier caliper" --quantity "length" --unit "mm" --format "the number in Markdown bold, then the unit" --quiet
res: **11.5** mm
